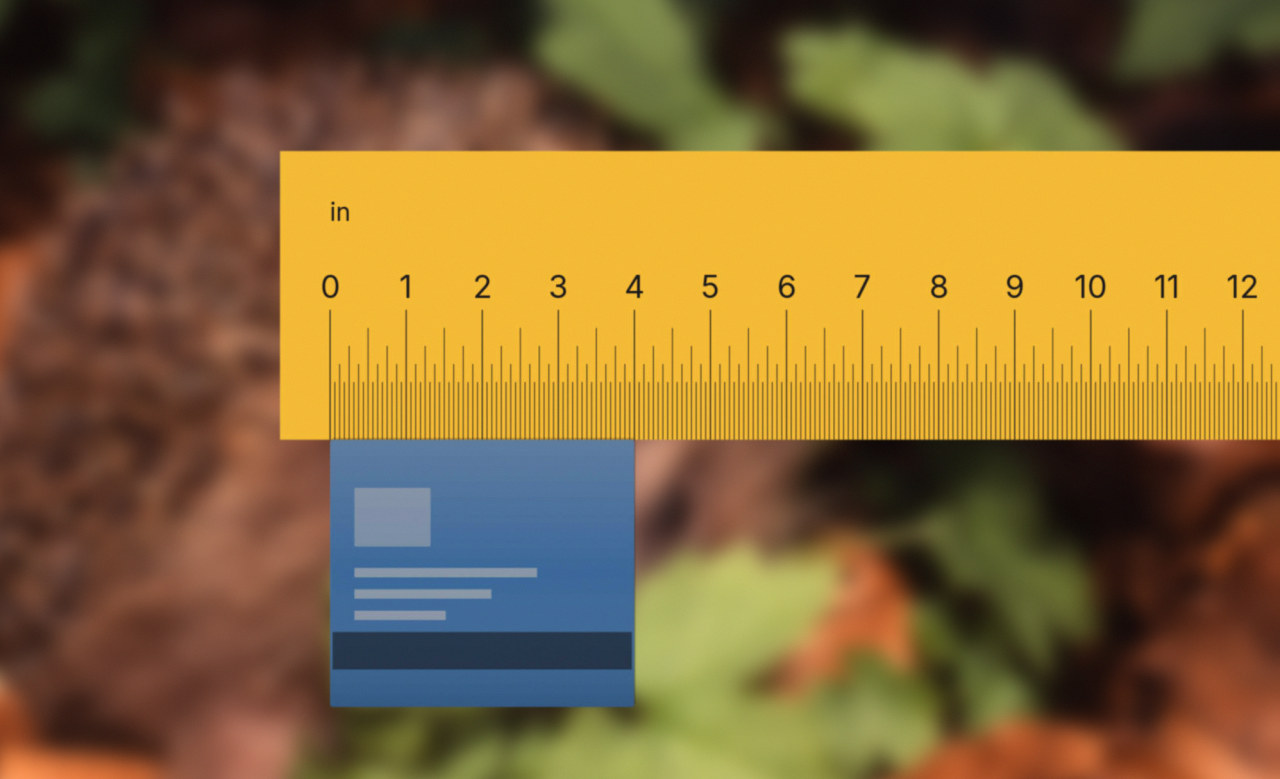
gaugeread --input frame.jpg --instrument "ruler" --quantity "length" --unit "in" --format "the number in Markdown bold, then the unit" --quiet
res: **4** in
